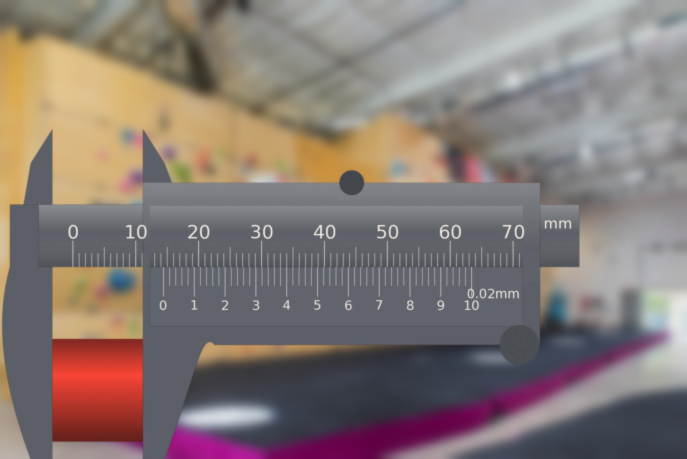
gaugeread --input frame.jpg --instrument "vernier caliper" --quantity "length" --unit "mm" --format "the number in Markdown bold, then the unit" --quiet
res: **14.4** mm
